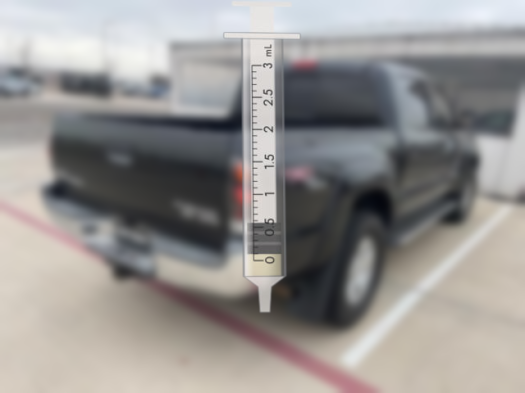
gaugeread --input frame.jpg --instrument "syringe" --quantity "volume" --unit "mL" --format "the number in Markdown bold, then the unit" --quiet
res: **0.1** mL
